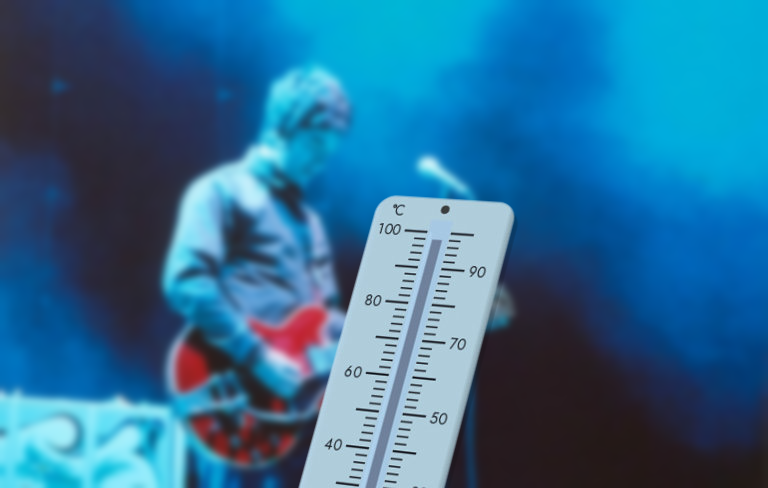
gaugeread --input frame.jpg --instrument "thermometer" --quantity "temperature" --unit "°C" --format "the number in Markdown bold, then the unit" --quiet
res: **98** °C
